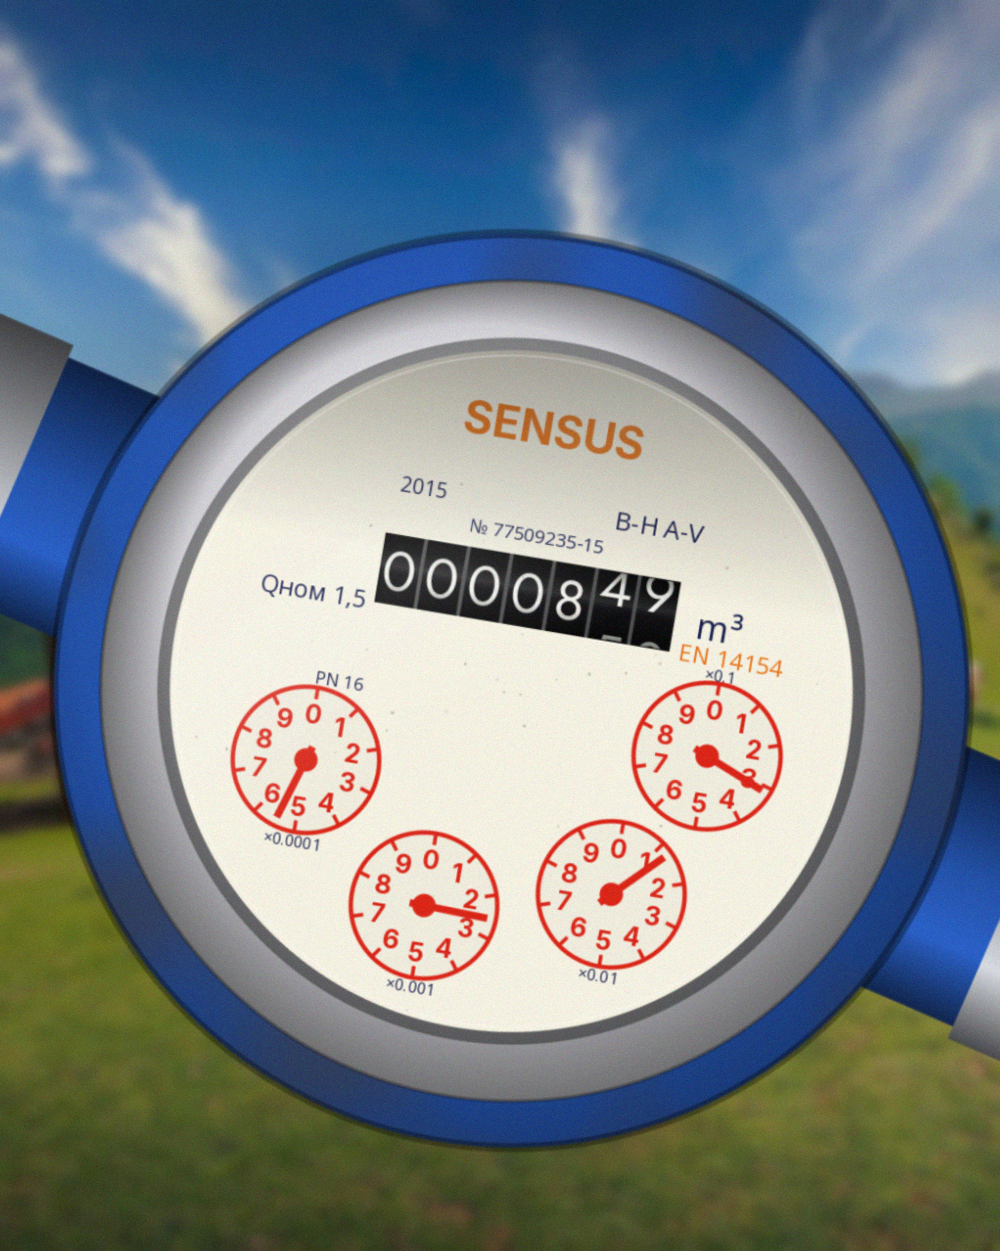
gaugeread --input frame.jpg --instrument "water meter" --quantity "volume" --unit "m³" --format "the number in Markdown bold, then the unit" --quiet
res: **849.3125** m³
